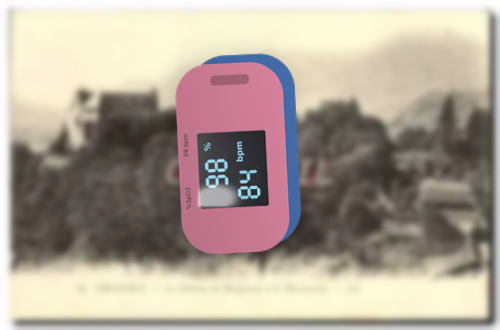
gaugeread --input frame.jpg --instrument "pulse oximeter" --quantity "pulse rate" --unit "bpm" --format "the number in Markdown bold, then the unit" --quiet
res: **84** bpm
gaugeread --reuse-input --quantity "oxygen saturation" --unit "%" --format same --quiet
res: **98** %
